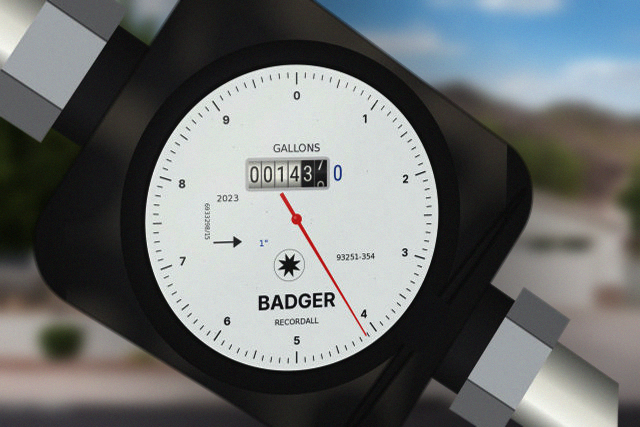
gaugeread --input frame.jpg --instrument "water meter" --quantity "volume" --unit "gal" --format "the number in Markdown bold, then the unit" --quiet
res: **14374.1** gal
